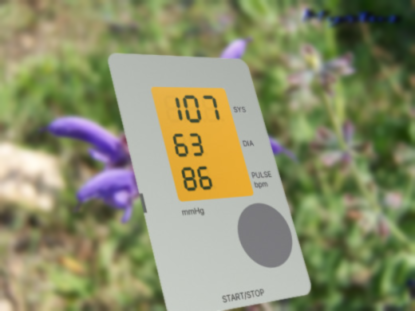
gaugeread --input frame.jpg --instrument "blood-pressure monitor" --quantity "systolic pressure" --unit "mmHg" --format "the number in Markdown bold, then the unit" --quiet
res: **107** mmHg
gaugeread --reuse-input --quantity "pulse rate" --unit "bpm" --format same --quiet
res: **86** bpm
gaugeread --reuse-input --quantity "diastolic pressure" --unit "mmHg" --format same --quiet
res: **63** mmHg
